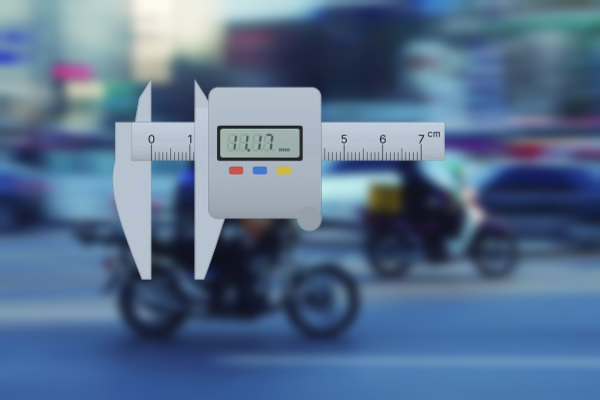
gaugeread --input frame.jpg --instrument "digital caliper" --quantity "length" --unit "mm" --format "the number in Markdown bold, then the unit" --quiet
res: **11.17** mm
